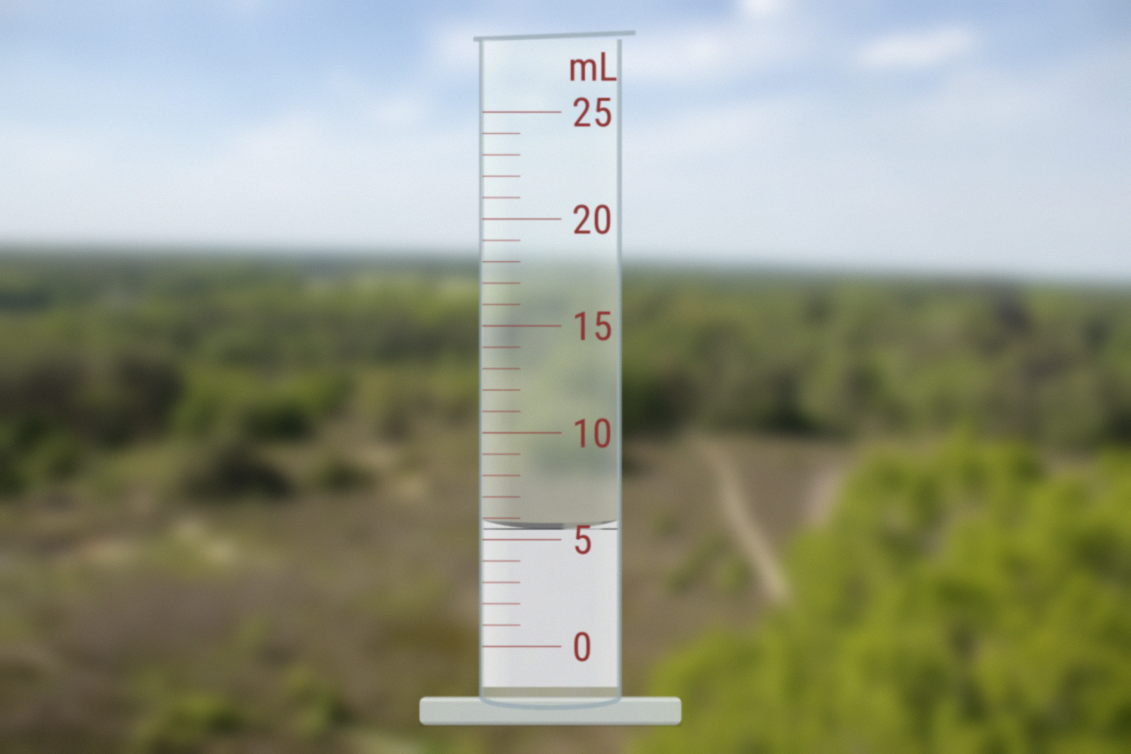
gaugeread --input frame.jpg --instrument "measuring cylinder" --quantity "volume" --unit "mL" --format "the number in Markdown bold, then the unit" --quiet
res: **5.5** mL
